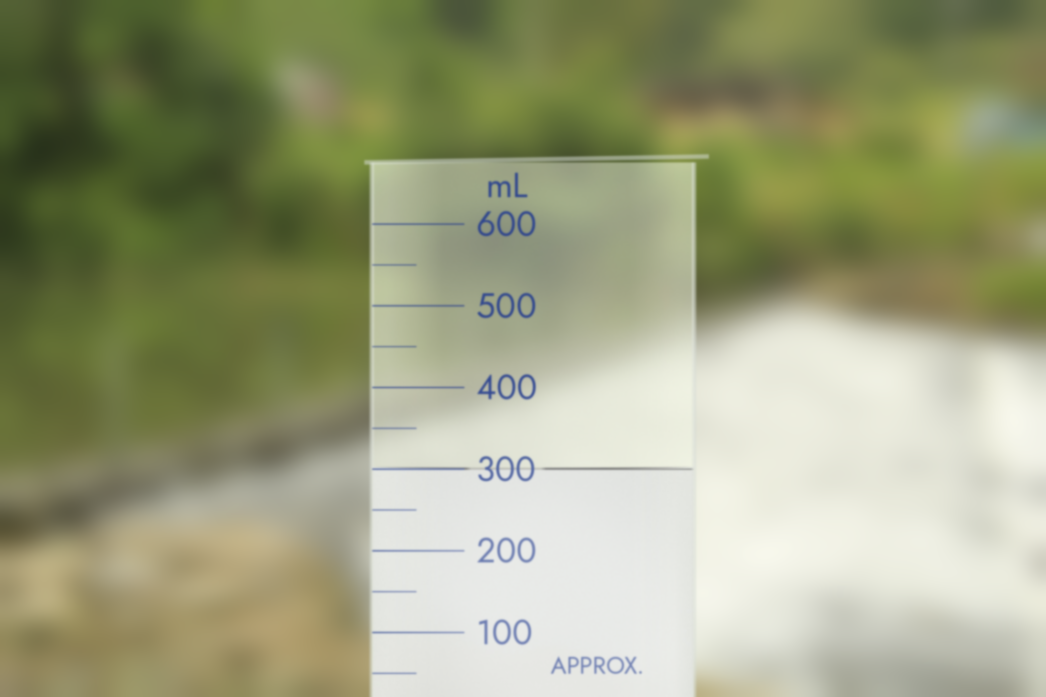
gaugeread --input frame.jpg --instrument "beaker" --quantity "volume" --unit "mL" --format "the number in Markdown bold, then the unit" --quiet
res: **300** mL
